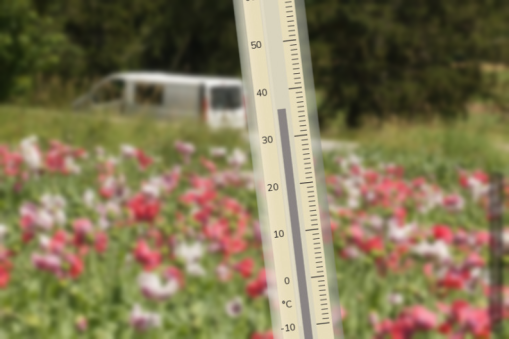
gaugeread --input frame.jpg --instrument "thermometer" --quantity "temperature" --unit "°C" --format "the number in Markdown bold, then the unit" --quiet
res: **36** °C
